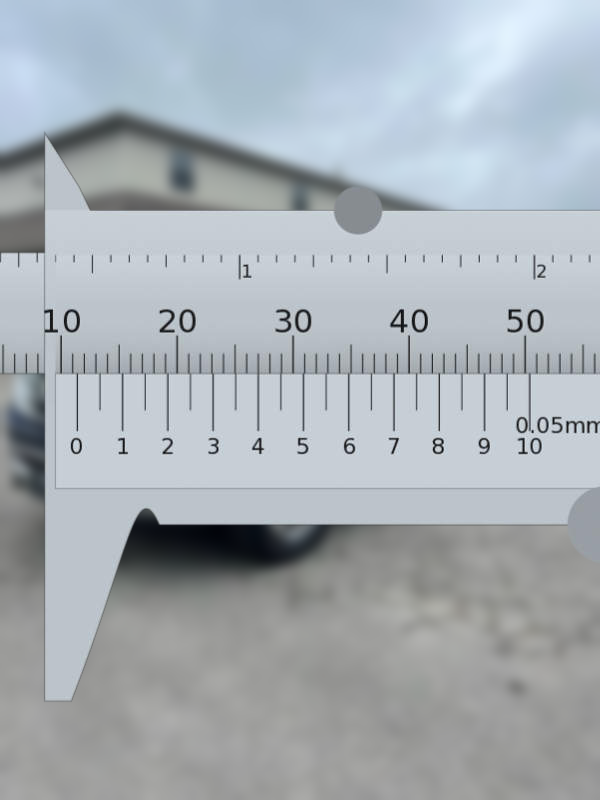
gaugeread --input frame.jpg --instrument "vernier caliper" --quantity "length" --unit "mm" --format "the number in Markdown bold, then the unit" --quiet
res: **11.4** mm
